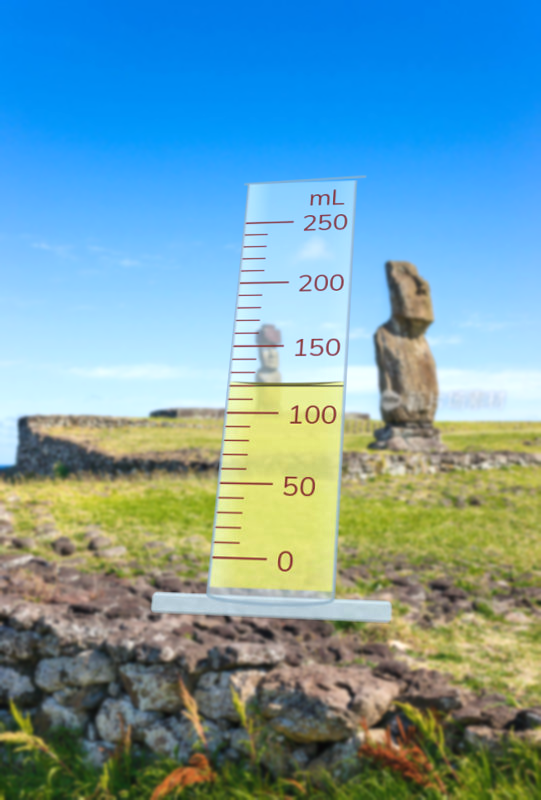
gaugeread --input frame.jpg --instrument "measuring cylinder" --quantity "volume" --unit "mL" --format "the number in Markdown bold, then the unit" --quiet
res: **120** mL
